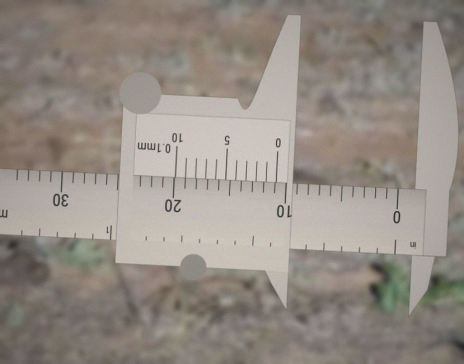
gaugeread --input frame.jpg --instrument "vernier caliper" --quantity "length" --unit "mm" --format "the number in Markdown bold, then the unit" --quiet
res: **10.9** mm
